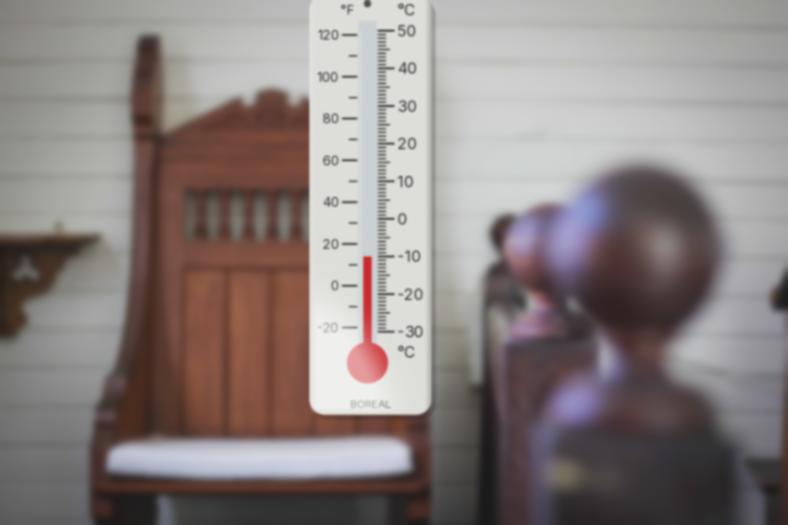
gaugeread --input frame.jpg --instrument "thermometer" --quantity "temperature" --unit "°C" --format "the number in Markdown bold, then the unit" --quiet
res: **-10** °C
